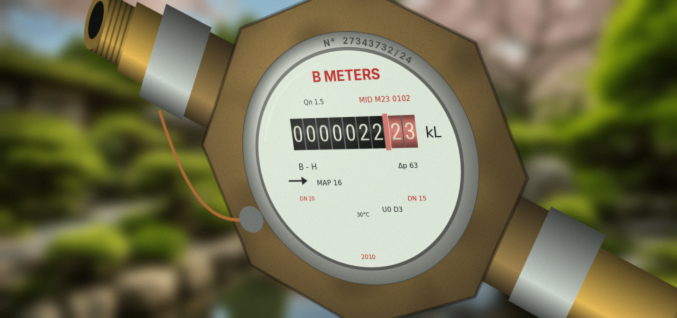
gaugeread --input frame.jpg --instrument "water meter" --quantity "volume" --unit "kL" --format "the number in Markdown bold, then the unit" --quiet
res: **22.23** kL
